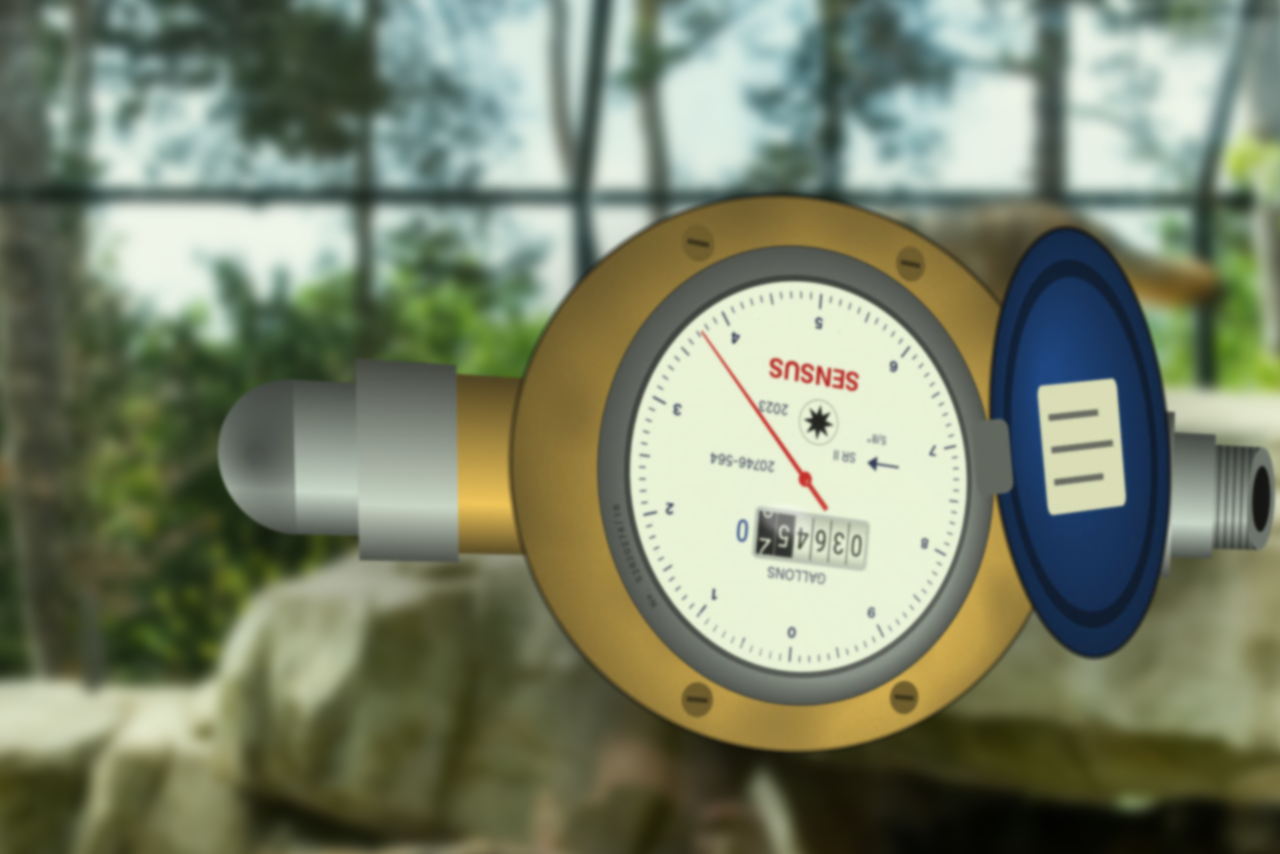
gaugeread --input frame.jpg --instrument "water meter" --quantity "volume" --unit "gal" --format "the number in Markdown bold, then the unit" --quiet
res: **364523.7** gal
